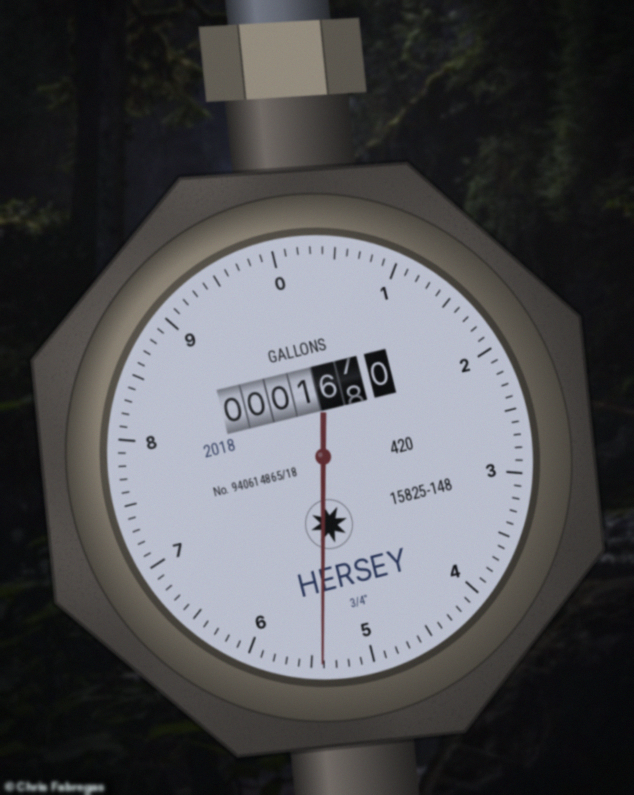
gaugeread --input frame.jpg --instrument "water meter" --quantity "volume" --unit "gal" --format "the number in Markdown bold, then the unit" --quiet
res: **1675.4** gal
